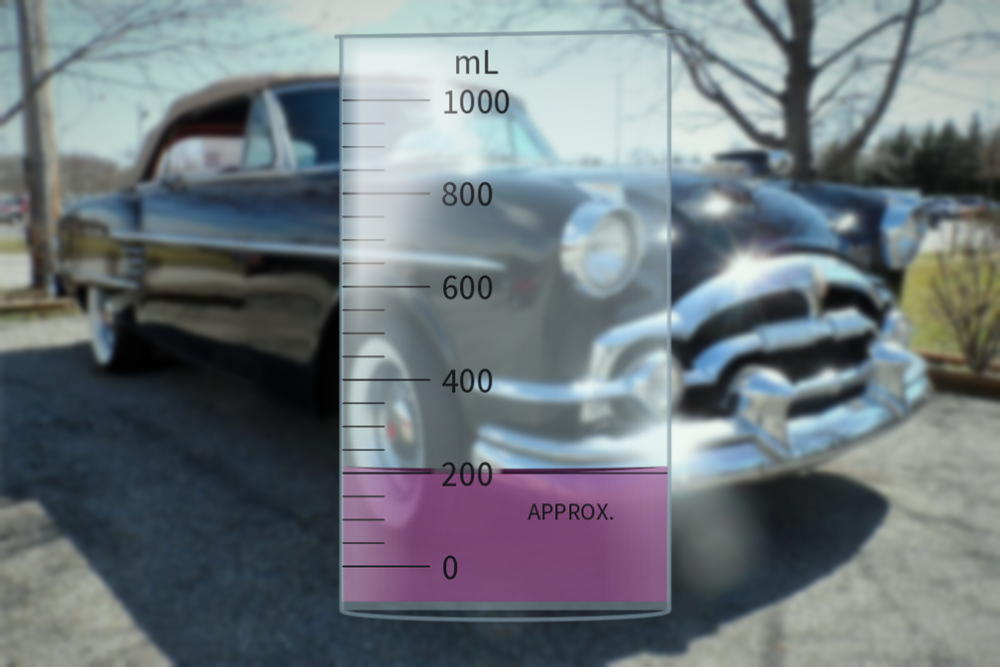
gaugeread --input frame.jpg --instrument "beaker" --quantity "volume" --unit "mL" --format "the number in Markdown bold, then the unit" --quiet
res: **200** mL
